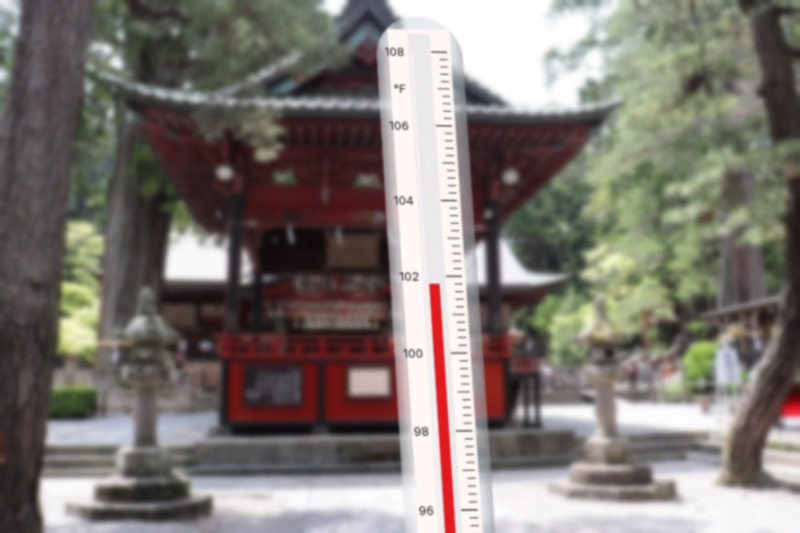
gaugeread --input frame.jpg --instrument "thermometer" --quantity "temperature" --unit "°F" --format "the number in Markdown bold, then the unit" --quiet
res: **101.8** °F
